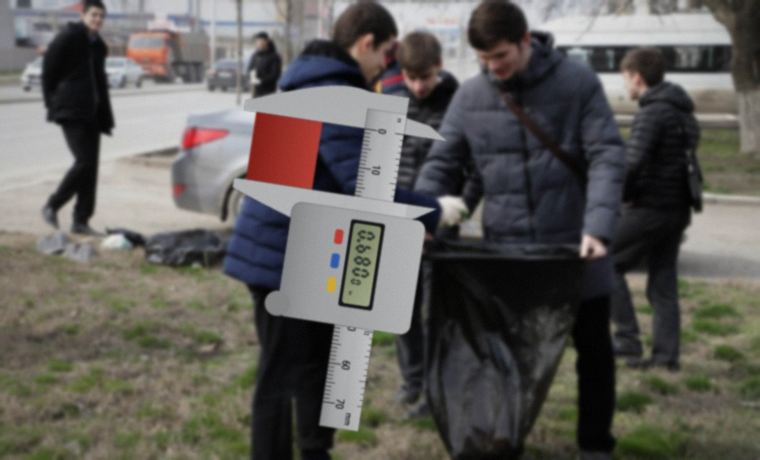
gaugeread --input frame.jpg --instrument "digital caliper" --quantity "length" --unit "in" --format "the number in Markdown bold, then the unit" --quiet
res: **0.6800** in
